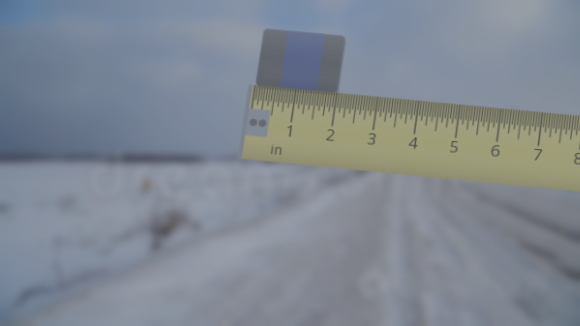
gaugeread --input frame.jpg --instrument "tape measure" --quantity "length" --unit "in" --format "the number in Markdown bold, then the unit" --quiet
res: **2** in
